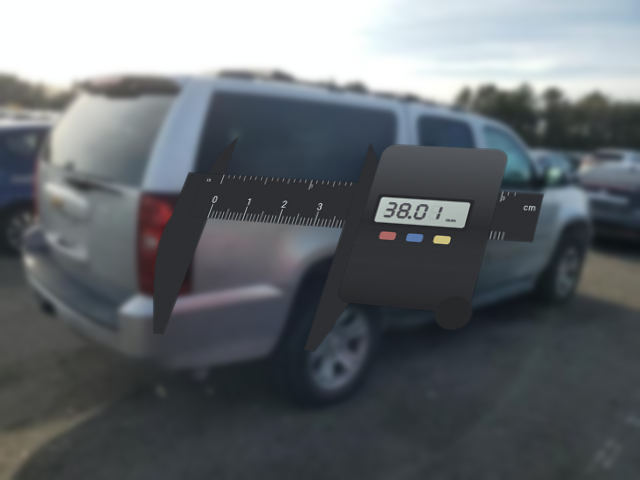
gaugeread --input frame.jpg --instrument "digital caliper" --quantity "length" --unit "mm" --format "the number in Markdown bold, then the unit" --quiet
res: **38.01** mm
